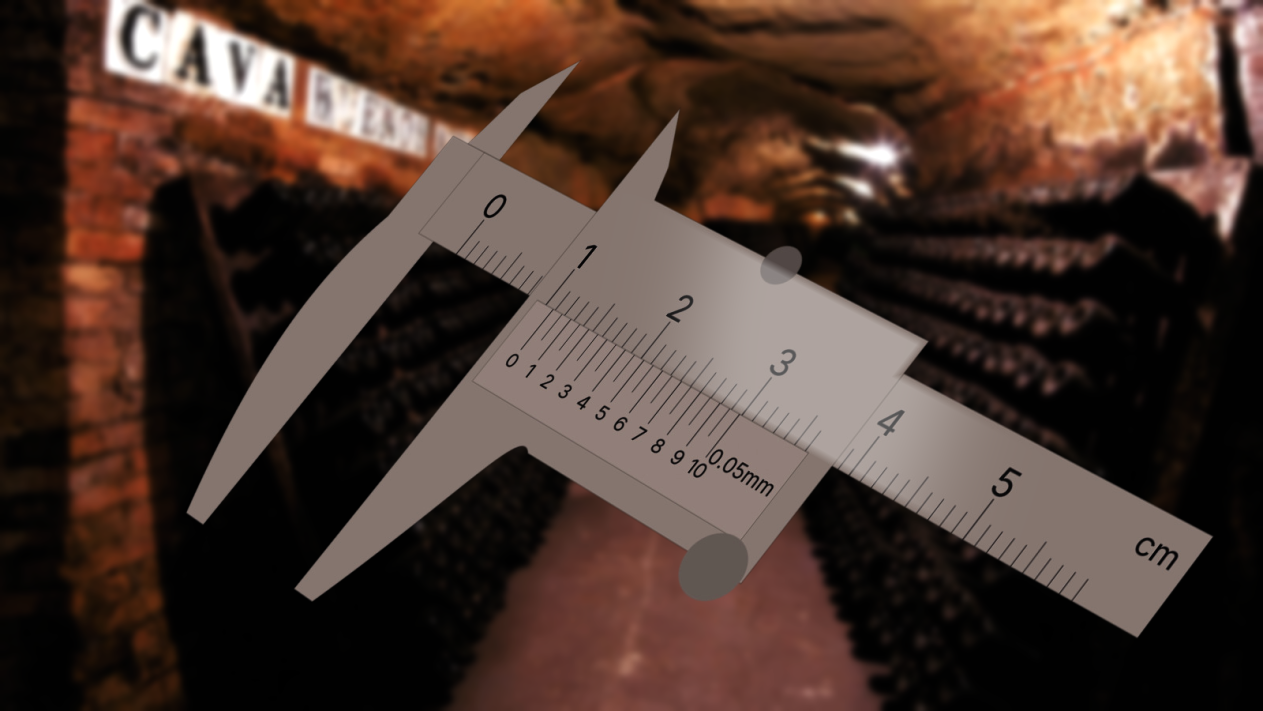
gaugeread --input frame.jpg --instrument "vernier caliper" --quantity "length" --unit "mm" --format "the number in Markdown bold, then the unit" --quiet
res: **10.8** mm
